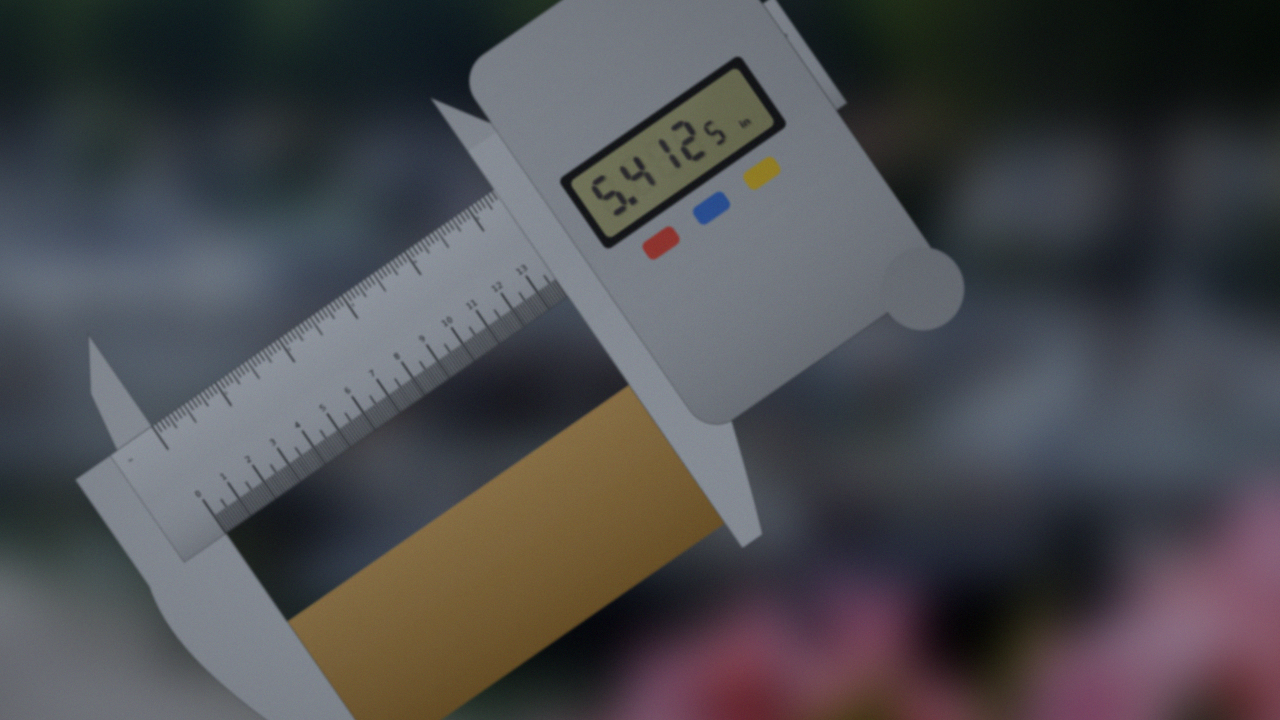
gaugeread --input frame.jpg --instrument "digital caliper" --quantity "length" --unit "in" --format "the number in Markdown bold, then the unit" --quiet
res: **5.4125** in
